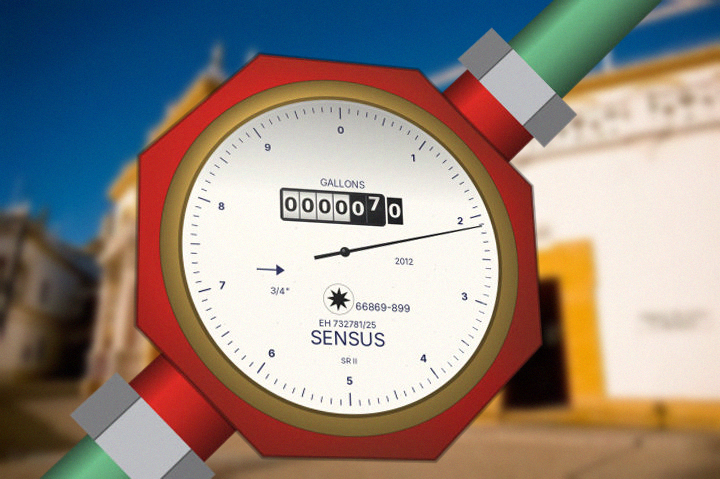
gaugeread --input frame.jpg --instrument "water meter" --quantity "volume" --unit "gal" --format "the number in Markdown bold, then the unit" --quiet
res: **72.1** gal
